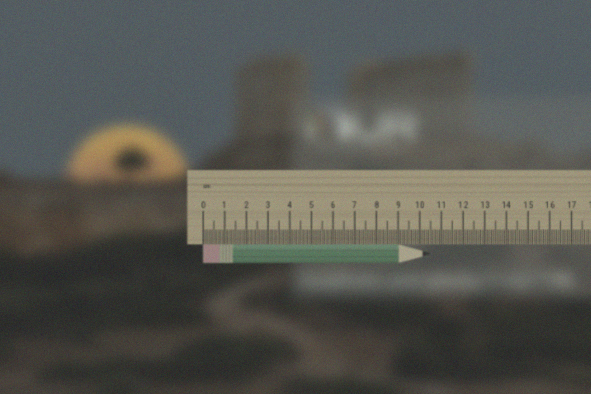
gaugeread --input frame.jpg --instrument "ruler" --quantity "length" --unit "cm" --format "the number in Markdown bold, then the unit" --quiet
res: **10.5** cm
